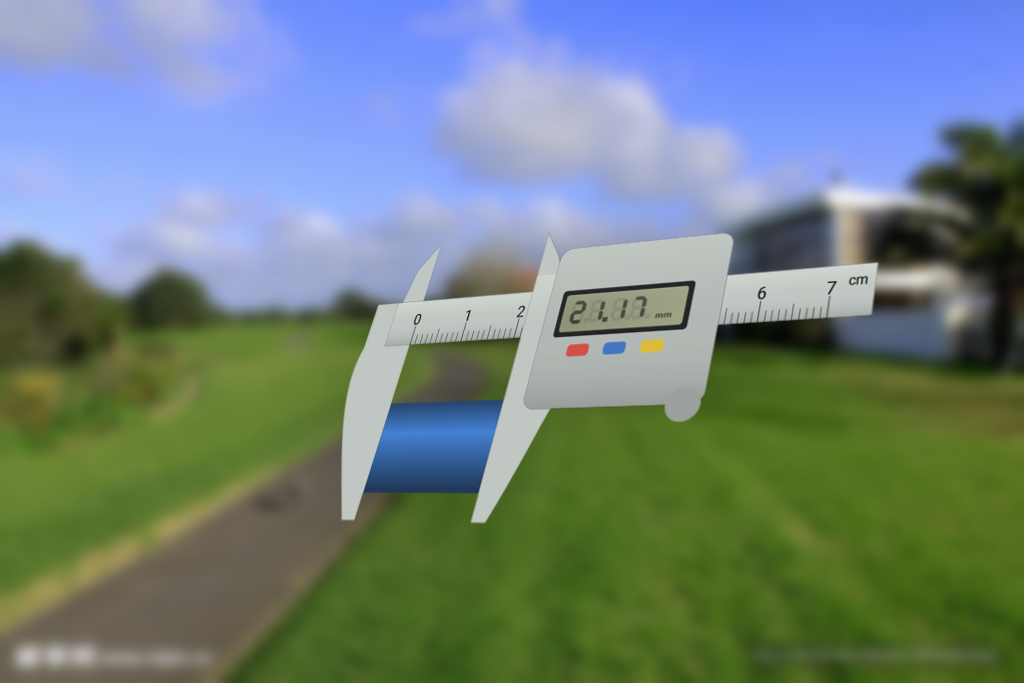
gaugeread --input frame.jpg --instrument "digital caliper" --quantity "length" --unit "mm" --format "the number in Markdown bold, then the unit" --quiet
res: **21.17** mm
